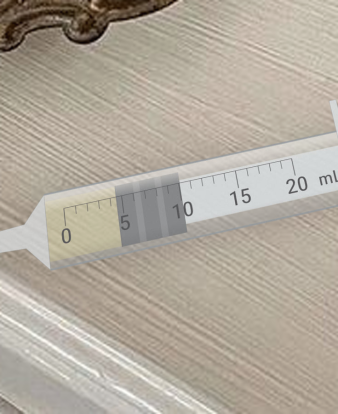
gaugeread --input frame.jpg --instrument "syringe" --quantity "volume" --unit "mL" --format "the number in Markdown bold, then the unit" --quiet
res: **4.5** mL
